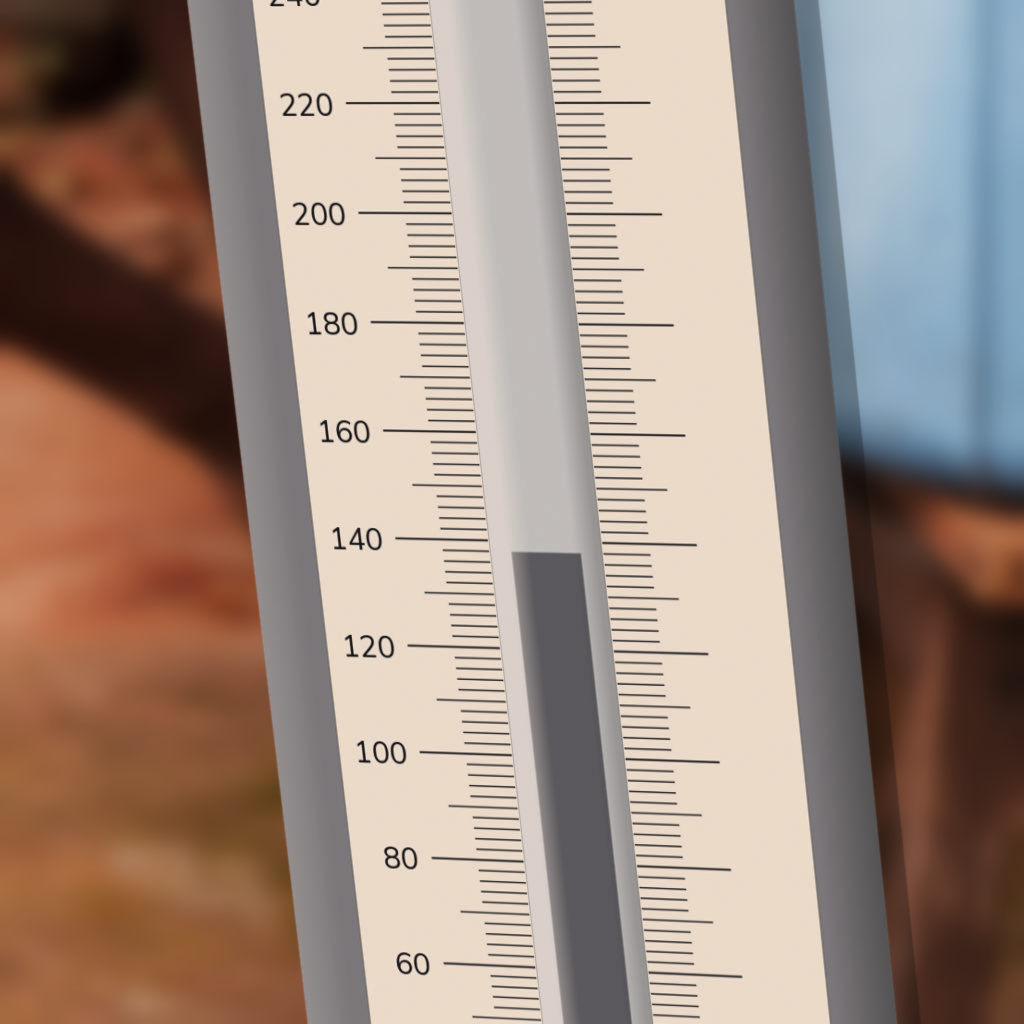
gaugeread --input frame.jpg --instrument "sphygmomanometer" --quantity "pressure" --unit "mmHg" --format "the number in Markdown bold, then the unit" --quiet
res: **138** mmHg
